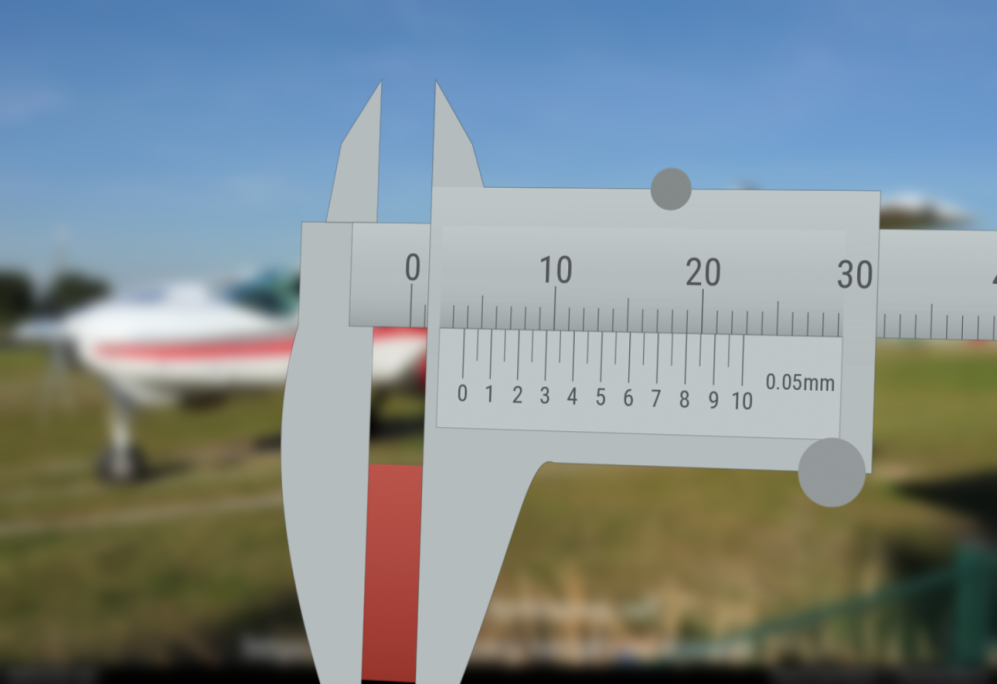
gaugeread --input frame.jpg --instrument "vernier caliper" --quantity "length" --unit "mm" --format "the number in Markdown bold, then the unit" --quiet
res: **3.8** mm
